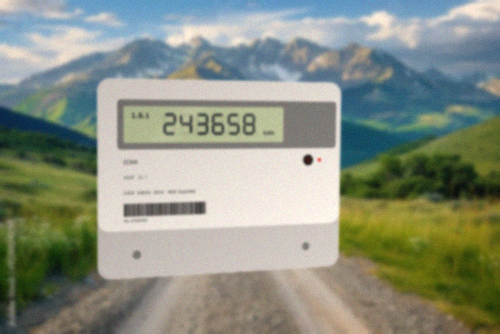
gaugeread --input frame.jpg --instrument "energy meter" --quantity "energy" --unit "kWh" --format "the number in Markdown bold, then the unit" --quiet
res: **243658** kWh
